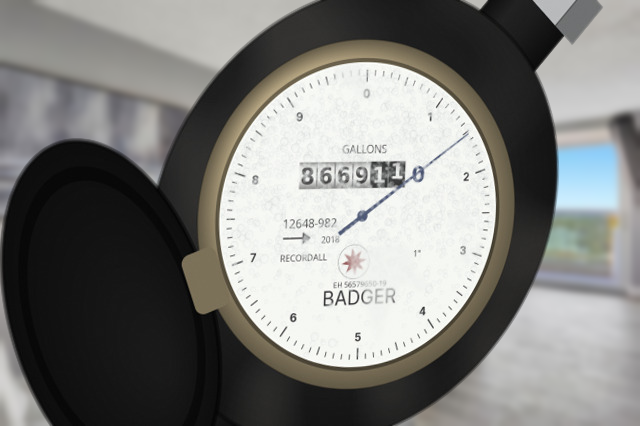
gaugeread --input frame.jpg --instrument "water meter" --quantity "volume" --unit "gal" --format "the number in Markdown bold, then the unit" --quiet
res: **8669111.5** gal
